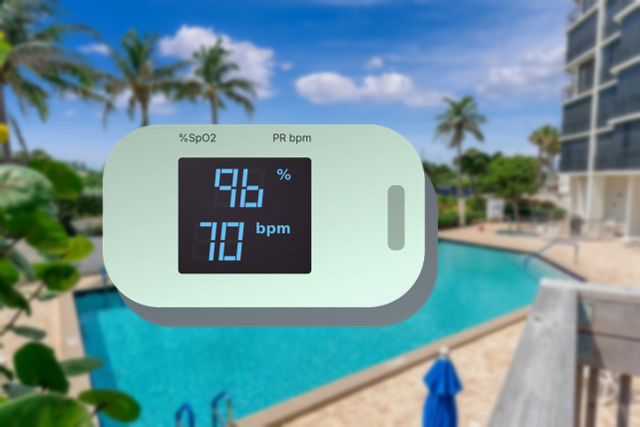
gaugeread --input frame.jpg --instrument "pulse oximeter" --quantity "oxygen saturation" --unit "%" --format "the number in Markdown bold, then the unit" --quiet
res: **96** %
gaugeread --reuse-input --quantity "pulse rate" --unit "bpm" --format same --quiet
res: **70** bpm
